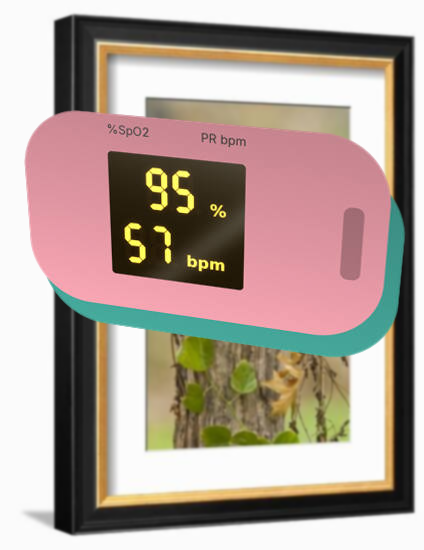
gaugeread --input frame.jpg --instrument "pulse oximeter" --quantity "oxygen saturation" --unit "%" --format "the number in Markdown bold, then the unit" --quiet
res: **95** %
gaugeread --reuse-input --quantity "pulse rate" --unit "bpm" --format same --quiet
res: **57** bpm
